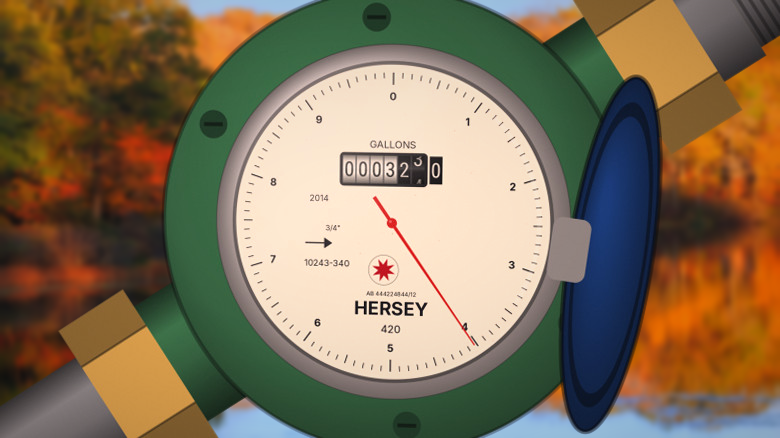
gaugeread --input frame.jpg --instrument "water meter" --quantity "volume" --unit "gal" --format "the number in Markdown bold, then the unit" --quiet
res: **3234.0** gal
